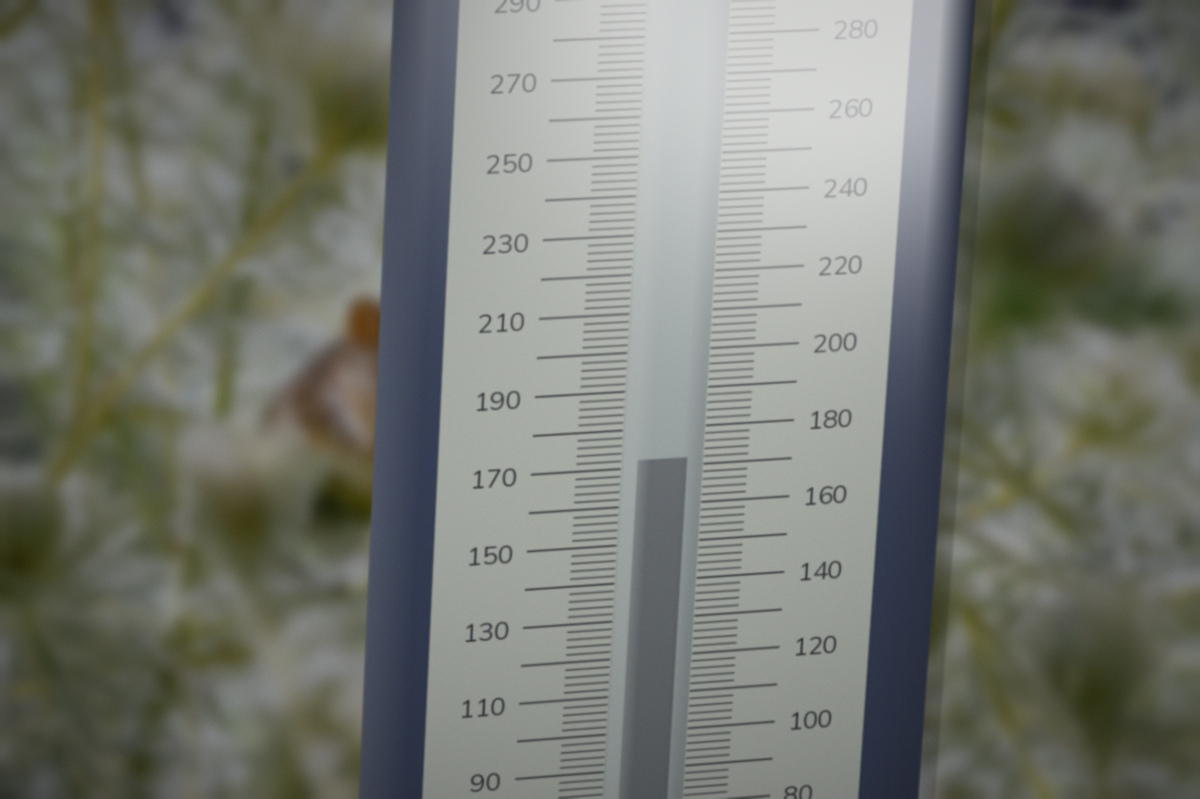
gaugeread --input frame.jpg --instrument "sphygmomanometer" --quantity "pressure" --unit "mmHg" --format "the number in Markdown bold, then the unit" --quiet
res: **172** mmHg
